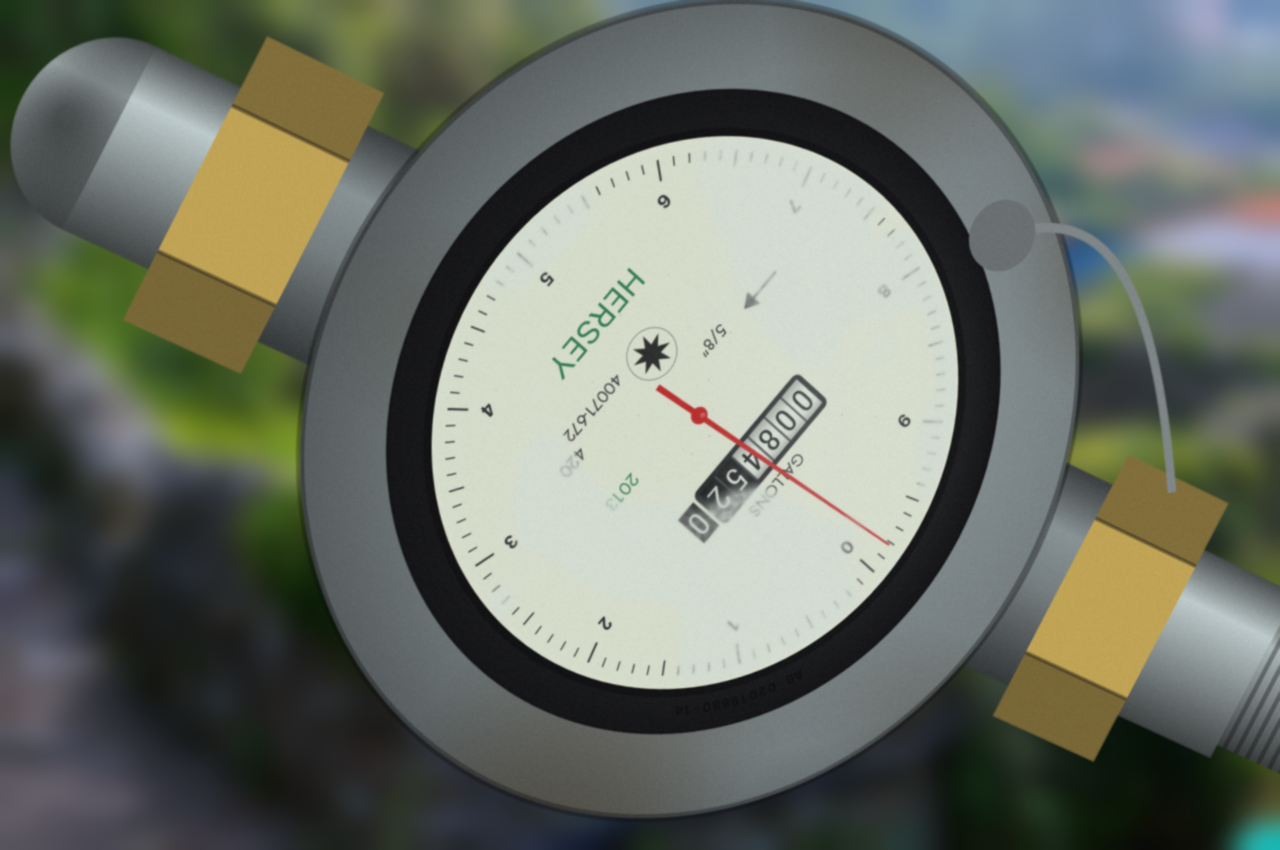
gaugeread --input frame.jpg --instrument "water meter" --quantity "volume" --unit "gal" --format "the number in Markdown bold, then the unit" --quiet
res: **84519.8** gal
